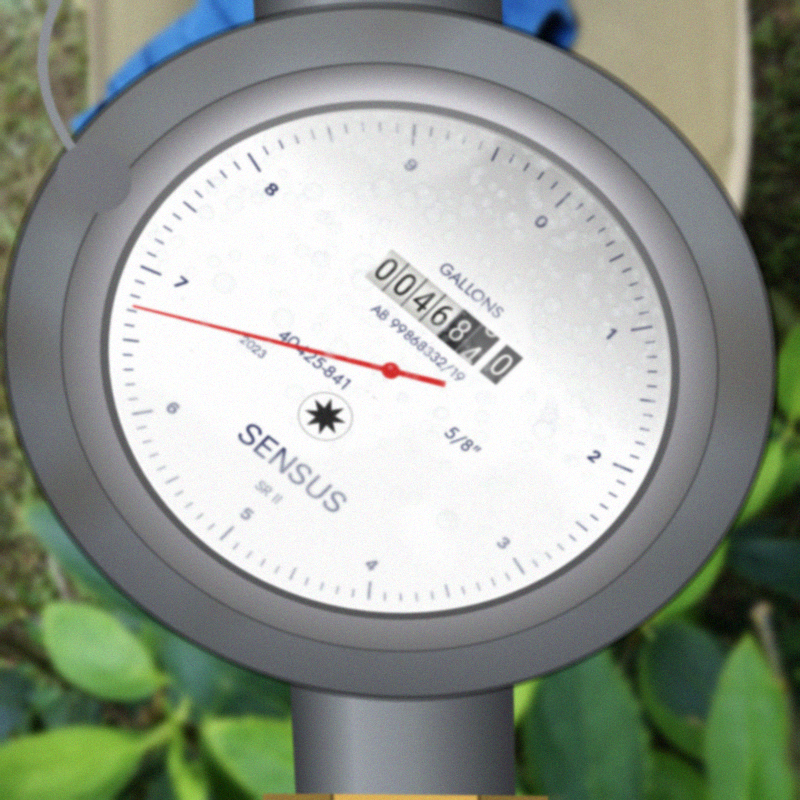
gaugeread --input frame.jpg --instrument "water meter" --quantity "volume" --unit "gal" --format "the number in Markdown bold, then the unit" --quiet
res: **46836.7** gal
